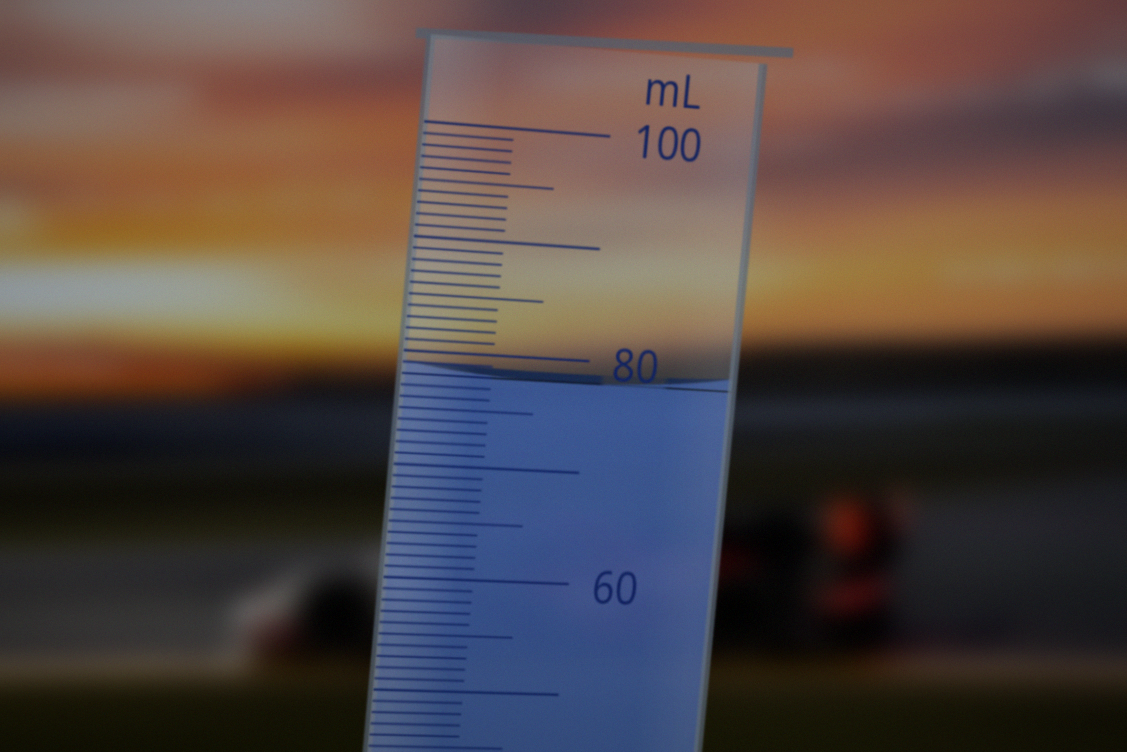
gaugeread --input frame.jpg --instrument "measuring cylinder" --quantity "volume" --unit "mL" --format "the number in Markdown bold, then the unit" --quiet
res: **78** mL
